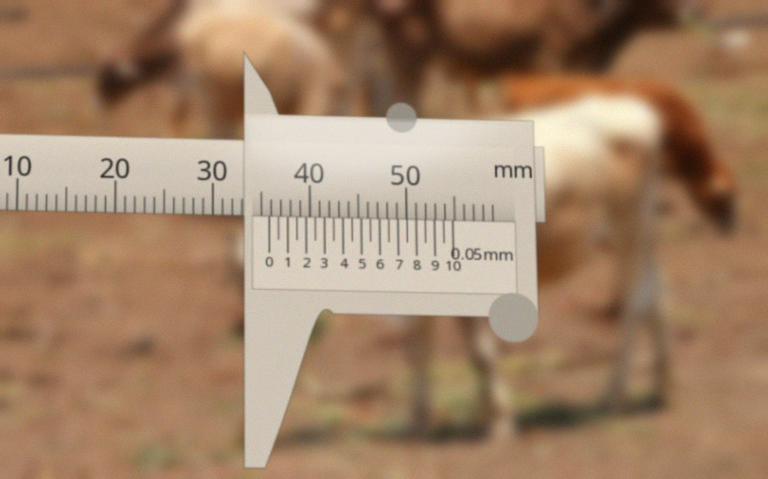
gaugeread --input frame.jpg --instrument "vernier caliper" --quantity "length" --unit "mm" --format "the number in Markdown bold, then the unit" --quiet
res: **35.8** mm
